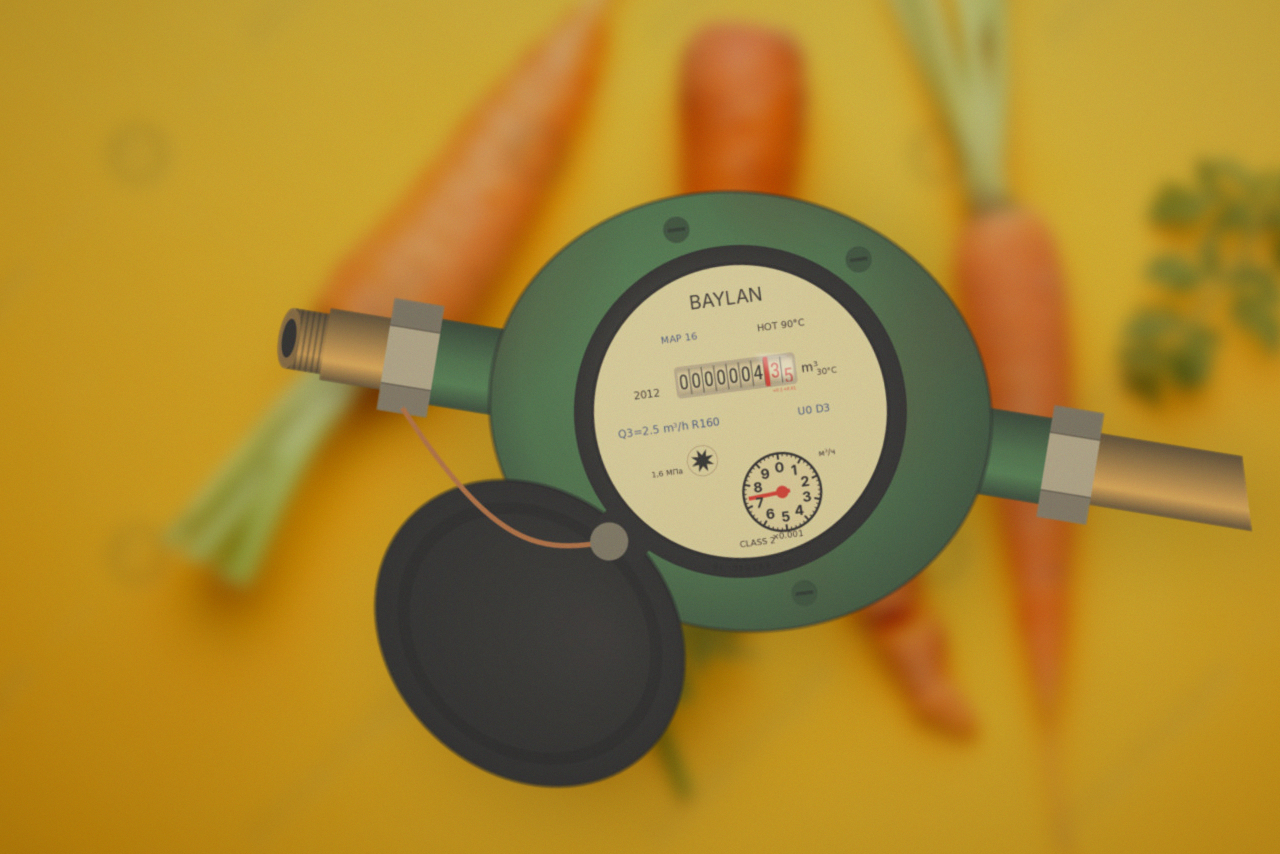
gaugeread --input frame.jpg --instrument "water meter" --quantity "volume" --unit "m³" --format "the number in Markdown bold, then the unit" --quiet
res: **4.347** m³
